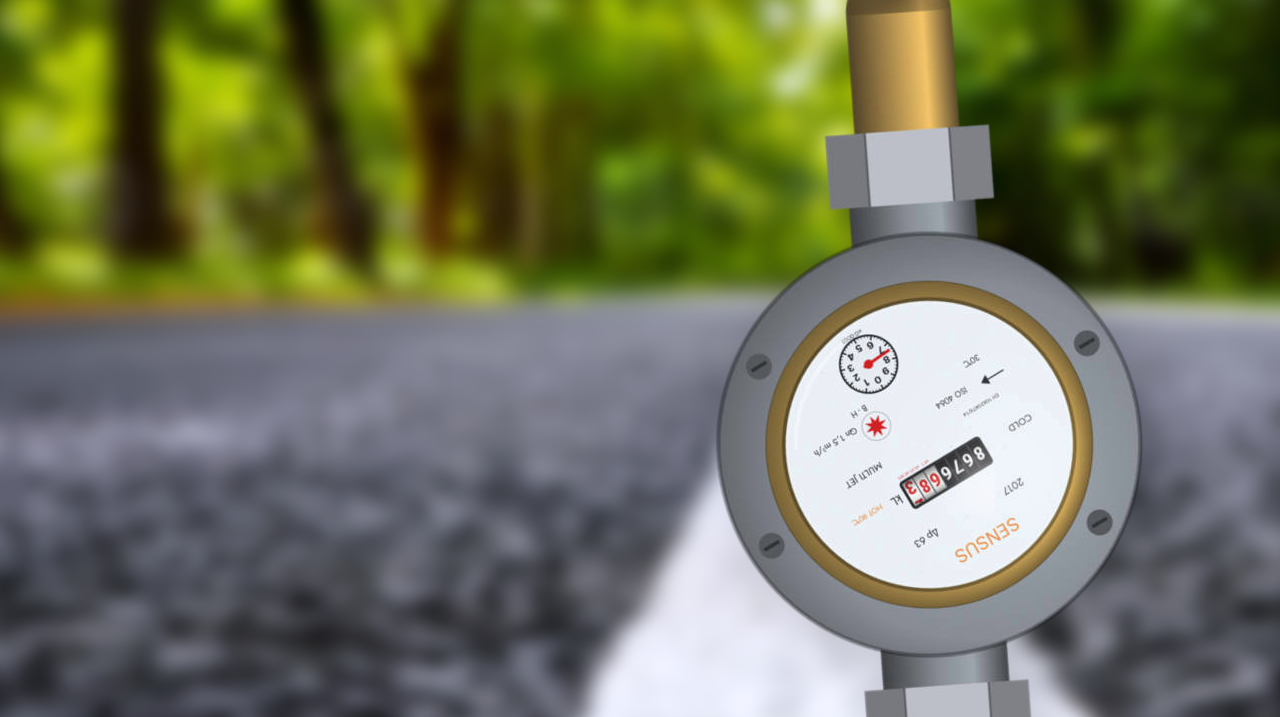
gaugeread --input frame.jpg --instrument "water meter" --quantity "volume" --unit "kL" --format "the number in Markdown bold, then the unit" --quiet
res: **8676.6827** kL
